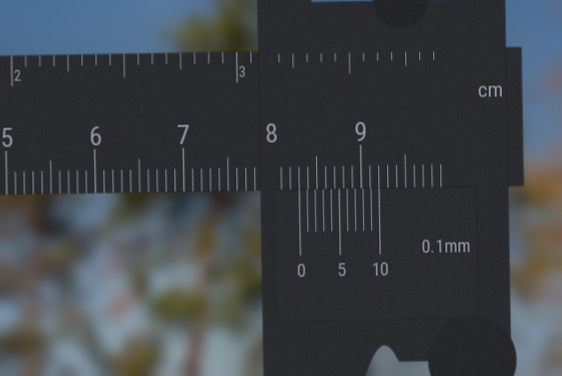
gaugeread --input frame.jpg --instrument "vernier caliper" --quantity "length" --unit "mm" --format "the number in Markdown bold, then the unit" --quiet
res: **83.0** mm
